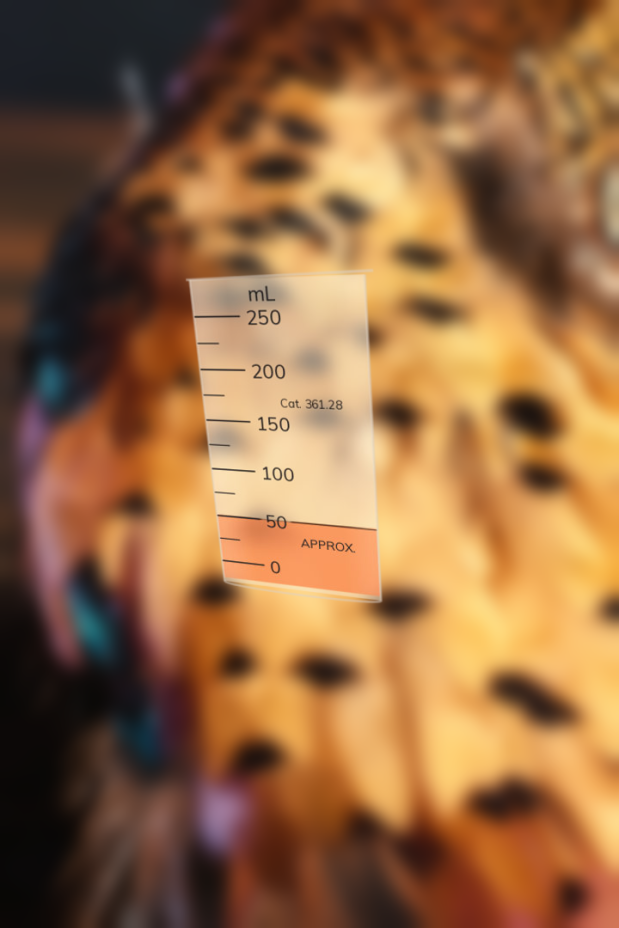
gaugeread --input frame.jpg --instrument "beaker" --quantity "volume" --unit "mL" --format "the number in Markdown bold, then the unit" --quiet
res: **50** mL
